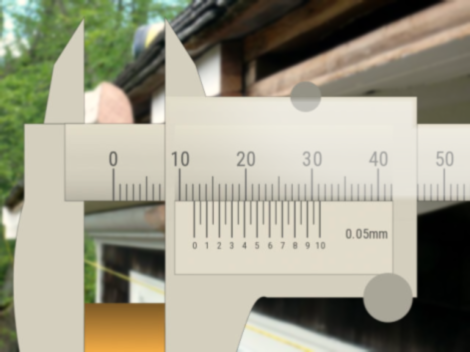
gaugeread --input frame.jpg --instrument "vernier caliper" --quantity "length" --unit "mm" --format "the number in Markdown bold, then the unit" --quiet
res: **12.2** mm
